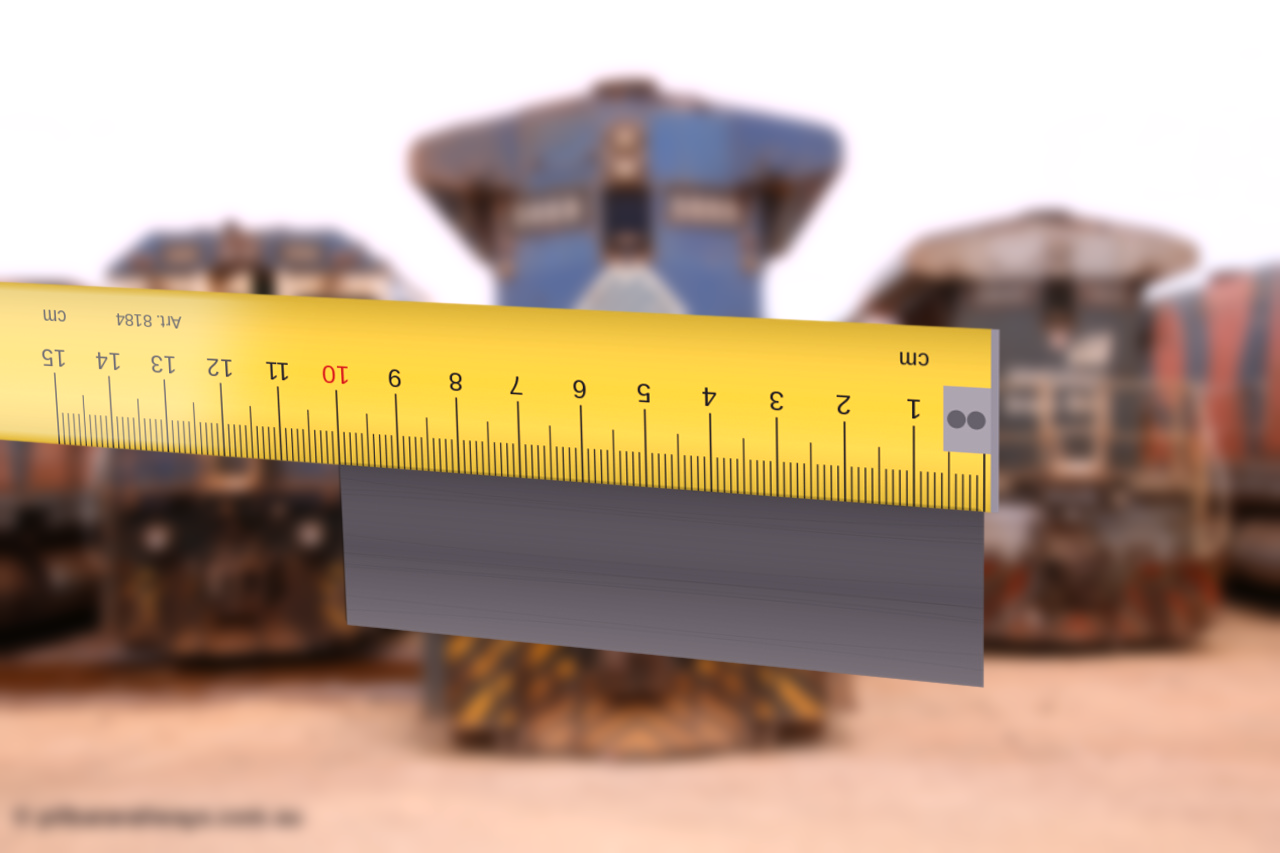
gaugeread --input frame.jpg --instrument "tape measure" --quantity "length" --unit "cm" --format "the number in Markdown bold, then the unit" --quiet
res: **10** cm
